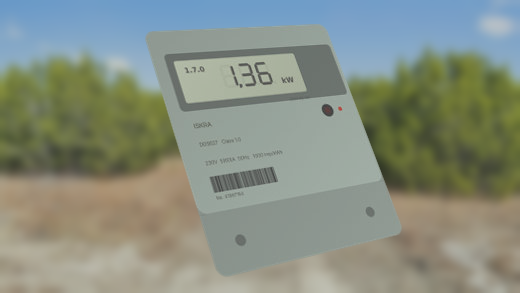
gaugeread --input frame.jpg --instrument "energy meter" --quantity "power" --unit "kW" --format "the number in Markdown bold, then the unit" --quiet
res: **1.36** kW
